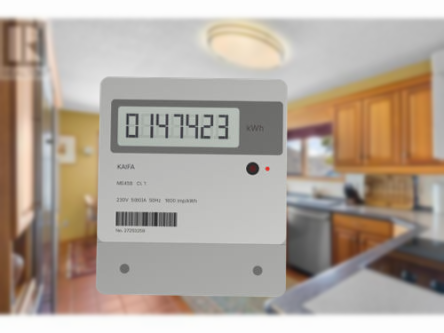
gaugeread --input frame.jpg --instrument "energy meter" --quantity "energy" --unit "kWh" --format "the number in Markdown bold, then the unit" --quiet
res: **147423** kWh
